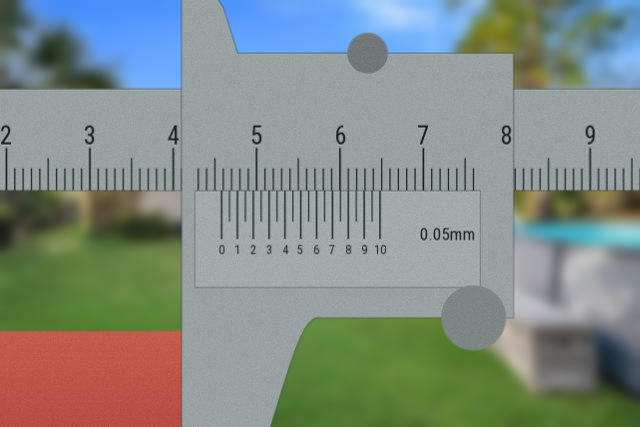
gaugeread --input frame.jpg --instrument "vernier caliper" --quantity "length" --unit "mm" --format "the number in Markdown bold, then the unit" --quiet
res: **45.8** mm
